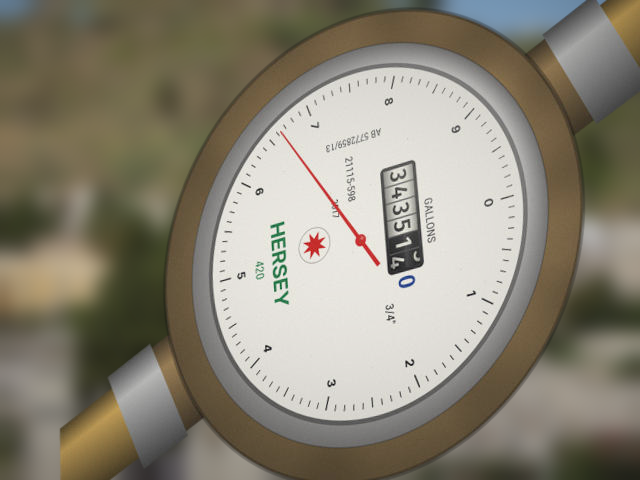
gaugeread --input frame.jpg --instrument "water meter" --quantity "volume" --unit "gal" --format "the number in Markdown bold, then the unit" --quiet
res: **3435136.6** gal
